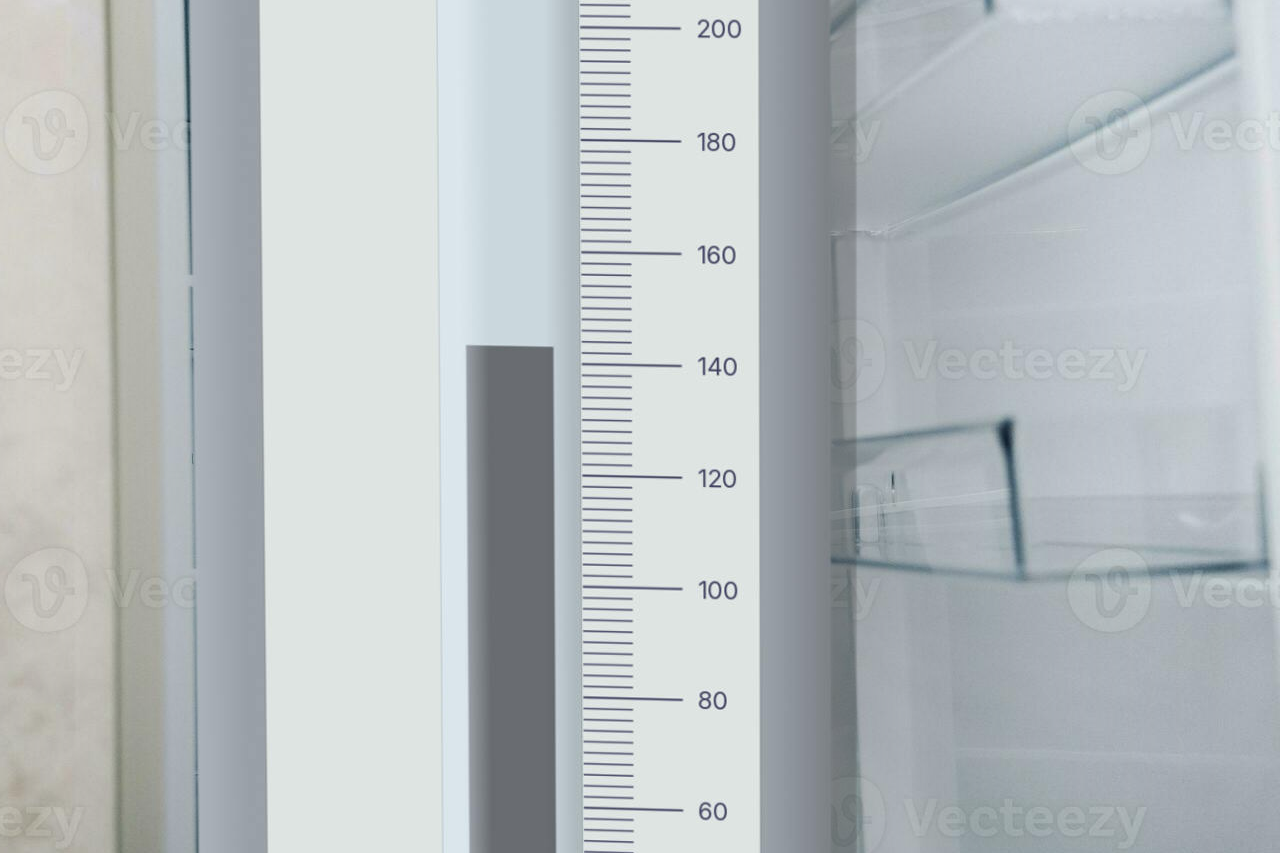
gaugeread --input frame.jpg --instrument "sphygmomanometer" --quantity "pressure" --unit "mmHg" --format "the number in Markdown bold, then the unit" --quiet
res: **143** mmHg
